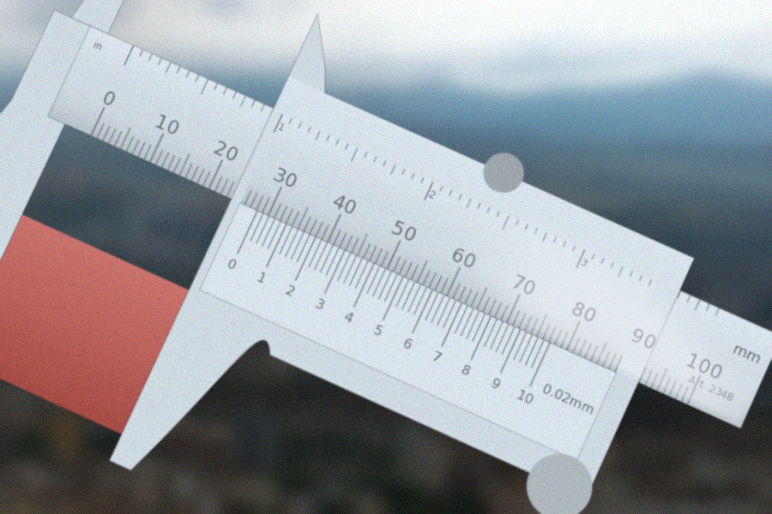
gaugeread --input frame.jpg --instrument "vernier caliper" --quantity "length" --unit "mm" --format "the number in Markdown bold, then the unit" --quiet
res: **28.2** mm
